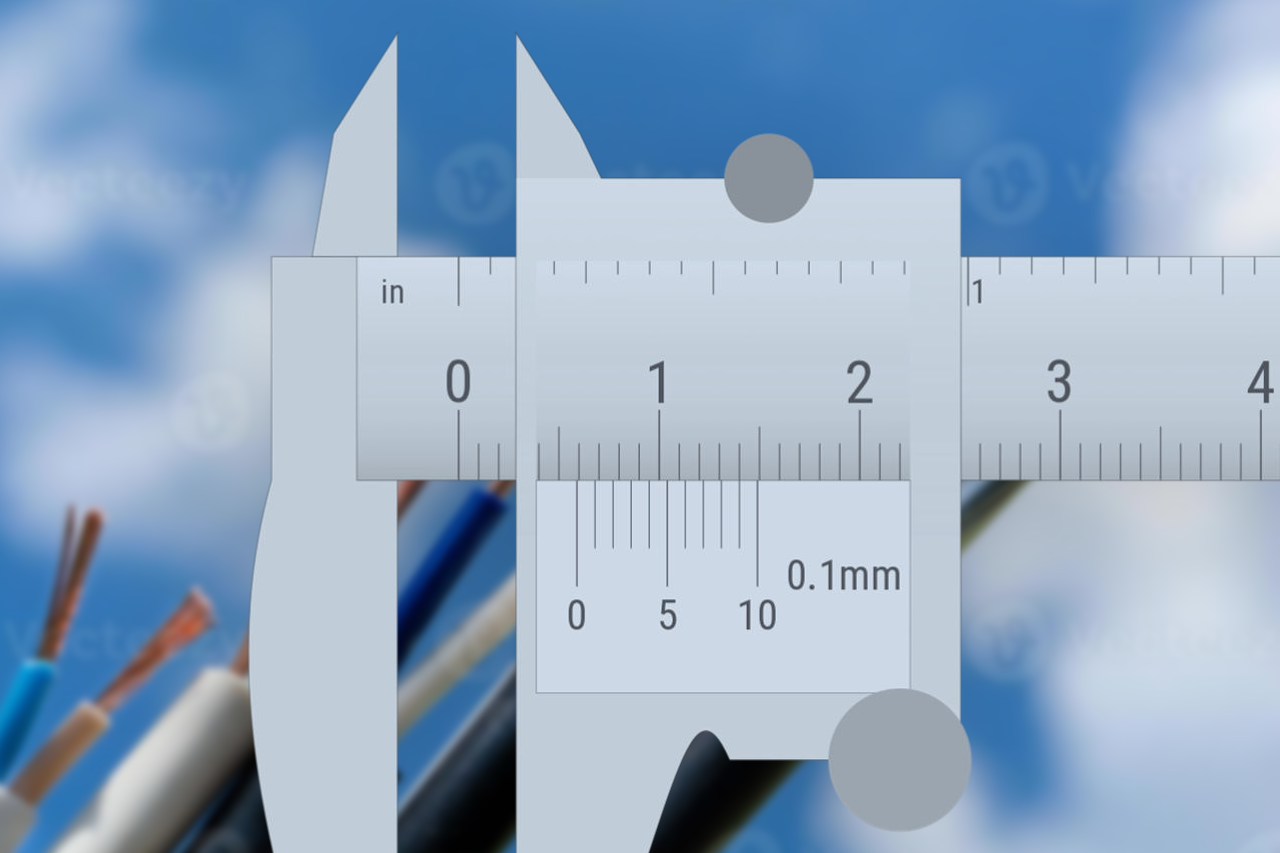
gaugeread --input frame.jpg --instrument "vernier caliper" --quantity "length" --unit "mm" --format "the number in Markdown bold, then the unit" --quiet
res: **5.9** mm
